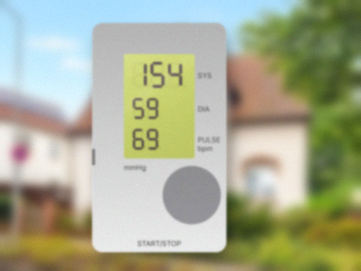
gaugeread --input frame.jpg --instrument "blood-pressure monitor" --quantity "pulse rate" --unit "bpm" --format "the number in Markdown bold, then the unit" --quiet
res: **69** bpm
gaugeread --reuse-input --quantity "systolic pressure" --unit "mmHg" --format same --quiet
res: **154** mmHg
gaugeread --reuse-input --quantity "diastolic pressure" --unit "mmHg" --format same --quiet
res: **59** mmHg
